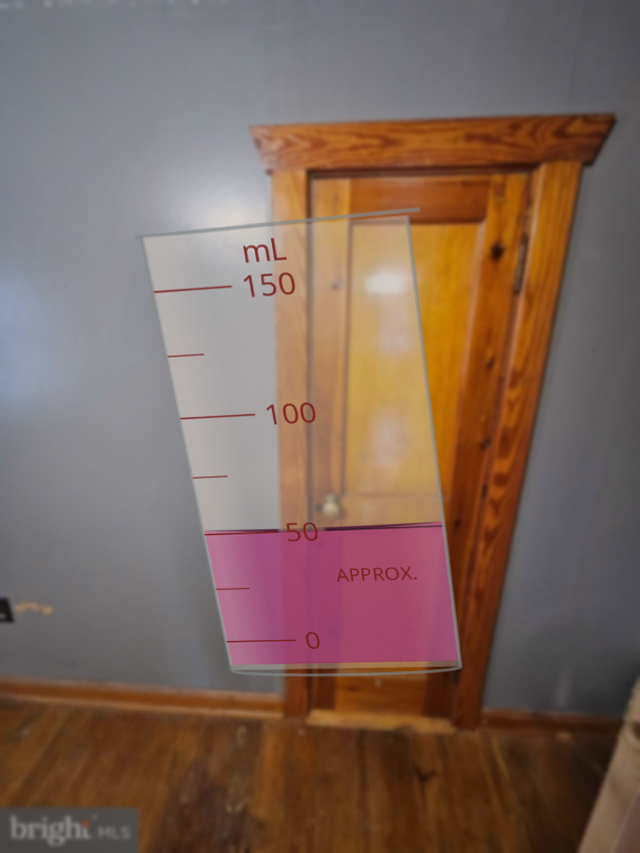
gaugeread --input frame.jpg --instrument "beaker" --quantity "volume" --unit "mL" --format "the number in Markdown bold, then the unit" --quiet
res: **50** mL
